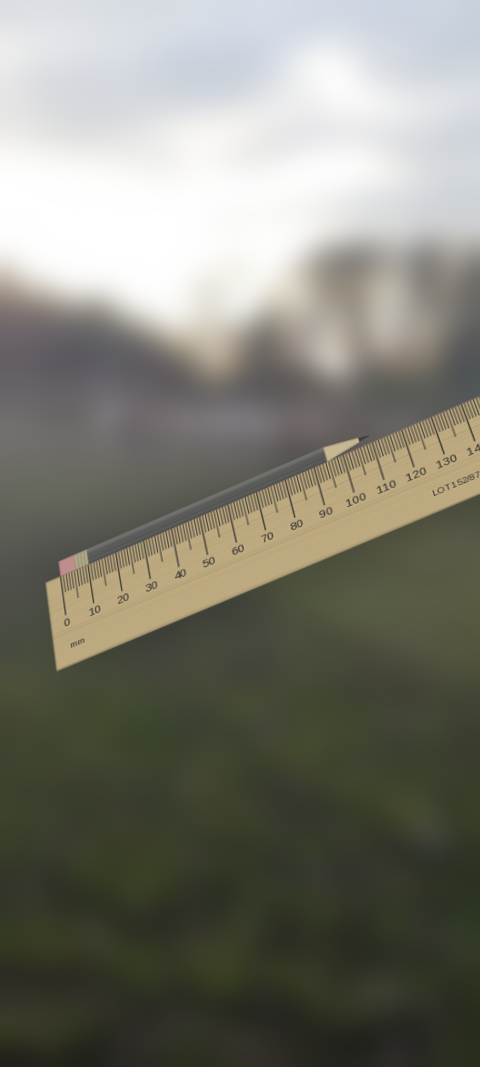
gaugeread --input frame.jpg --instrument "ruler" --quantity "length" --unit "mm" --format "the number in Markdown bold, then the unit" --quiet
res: **110** mm
